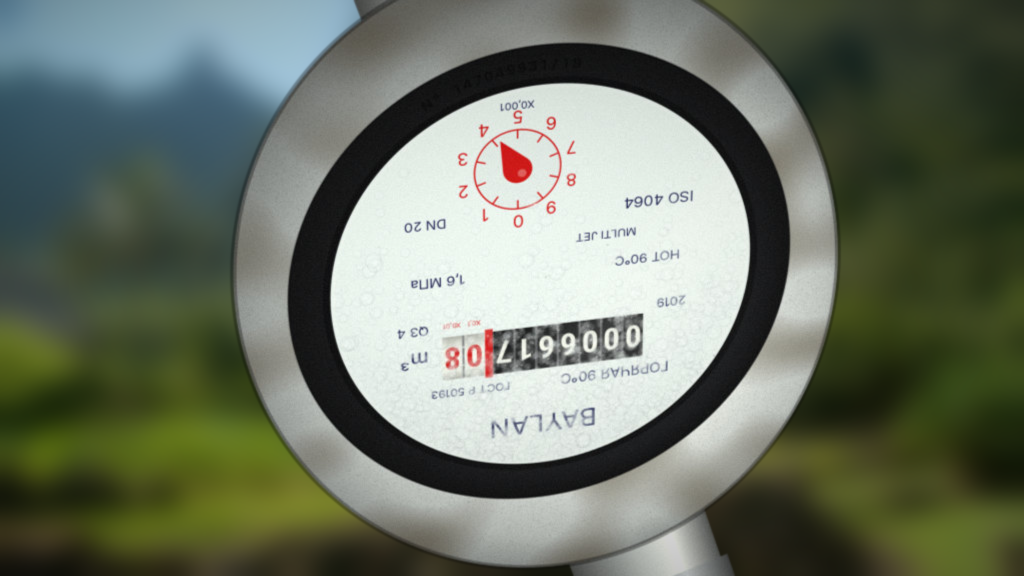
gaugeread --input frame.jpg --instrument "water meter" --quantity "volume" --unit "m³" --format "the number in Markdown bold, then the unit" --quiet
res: **6617.084** m³
